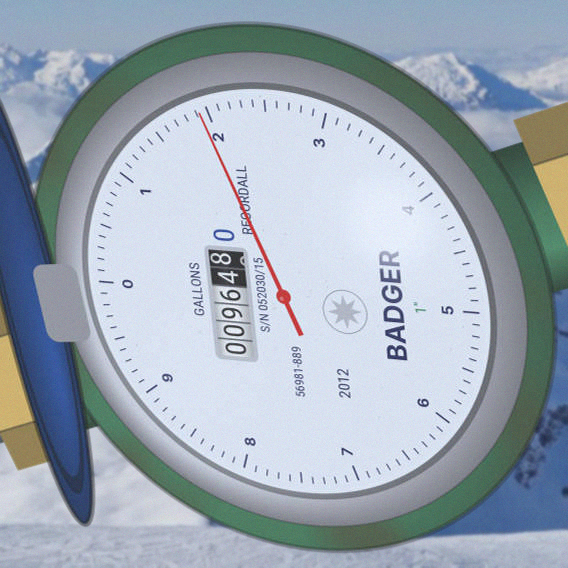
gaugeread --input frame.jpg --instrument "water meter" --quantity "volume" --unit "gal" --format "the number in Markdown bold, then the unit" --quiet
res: **96481.9** gal
